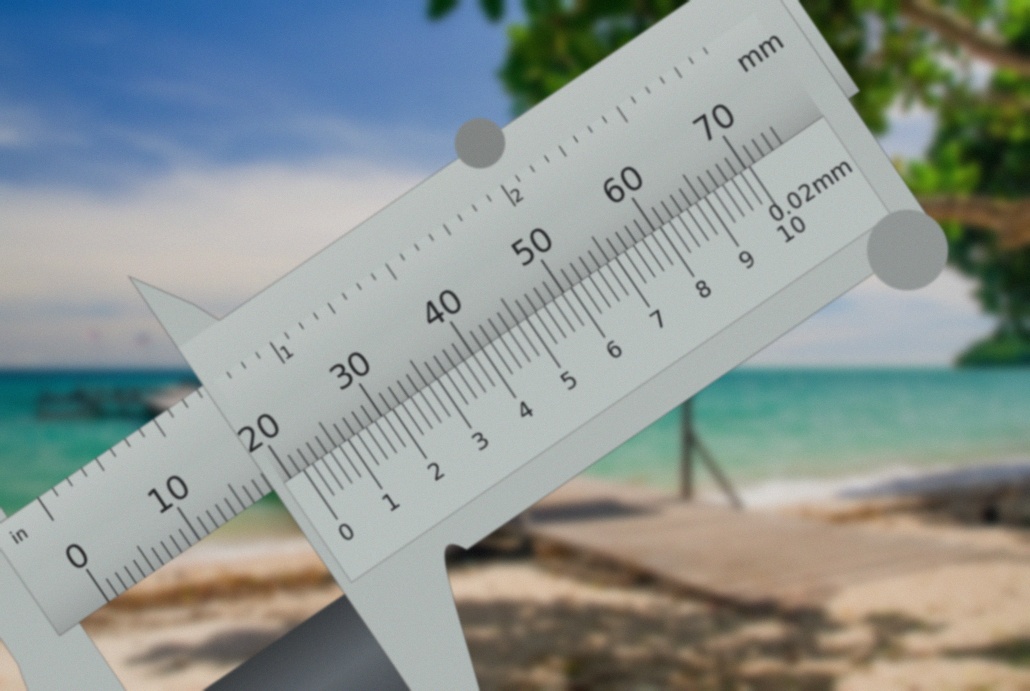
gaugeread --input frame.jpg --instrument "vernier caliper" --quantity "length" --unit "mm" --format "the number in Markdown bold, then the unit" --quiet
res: **21.4** mm
